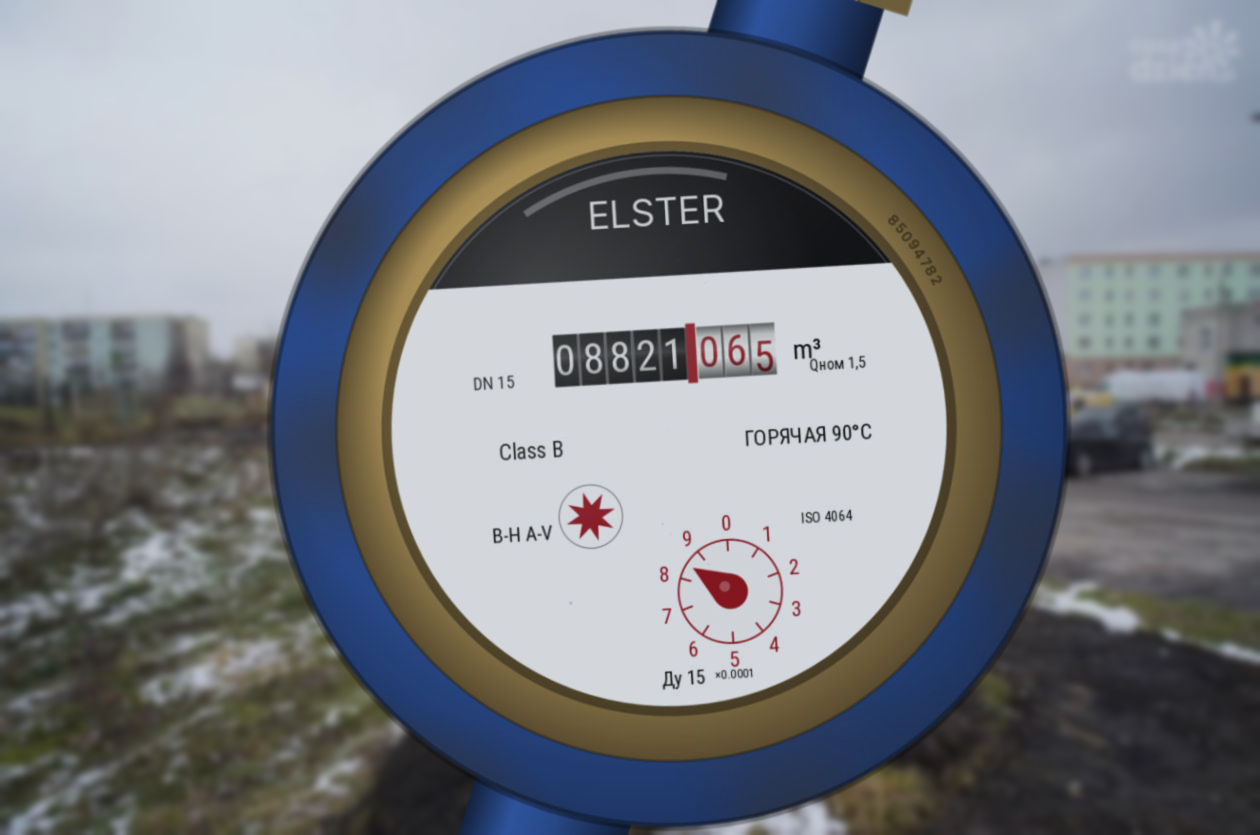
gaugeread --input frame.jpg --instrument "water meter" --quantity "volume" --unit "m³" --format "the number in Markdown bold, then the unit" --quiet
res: **8821.0648** m³
